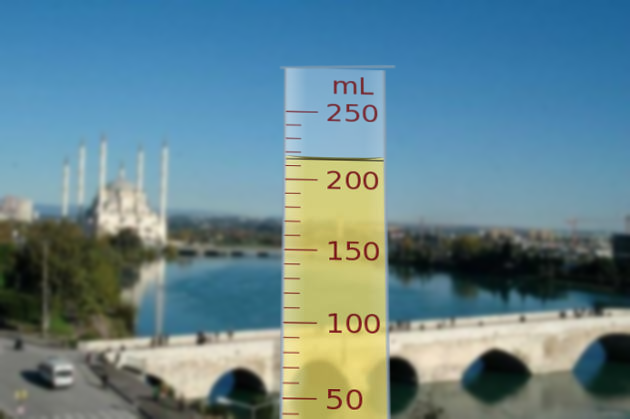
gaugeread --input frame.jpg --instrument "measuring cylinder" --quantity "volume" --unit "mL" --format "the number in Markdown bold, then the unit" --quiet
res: **215** mL
